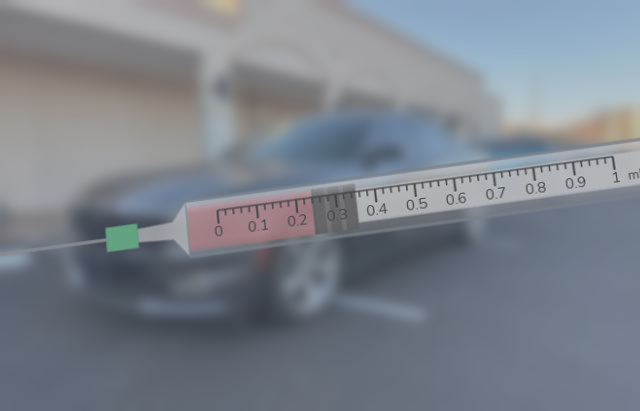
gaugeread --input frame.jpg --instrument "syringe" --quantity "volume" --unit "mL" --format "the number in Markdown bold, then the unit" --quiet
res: **0.24** mL
